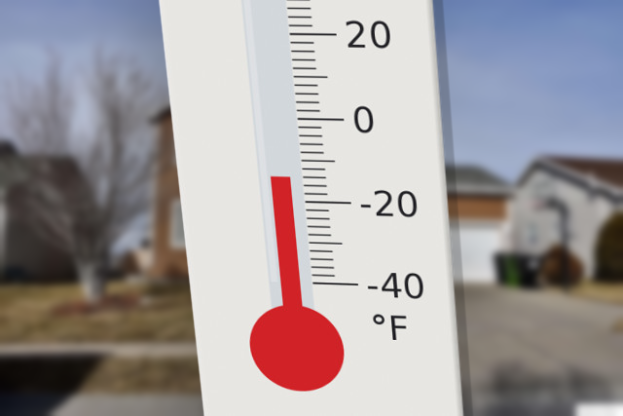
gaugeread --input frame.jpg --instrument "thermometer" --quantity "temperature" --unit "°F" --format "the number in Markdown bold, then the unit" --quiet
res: **-14** °F
